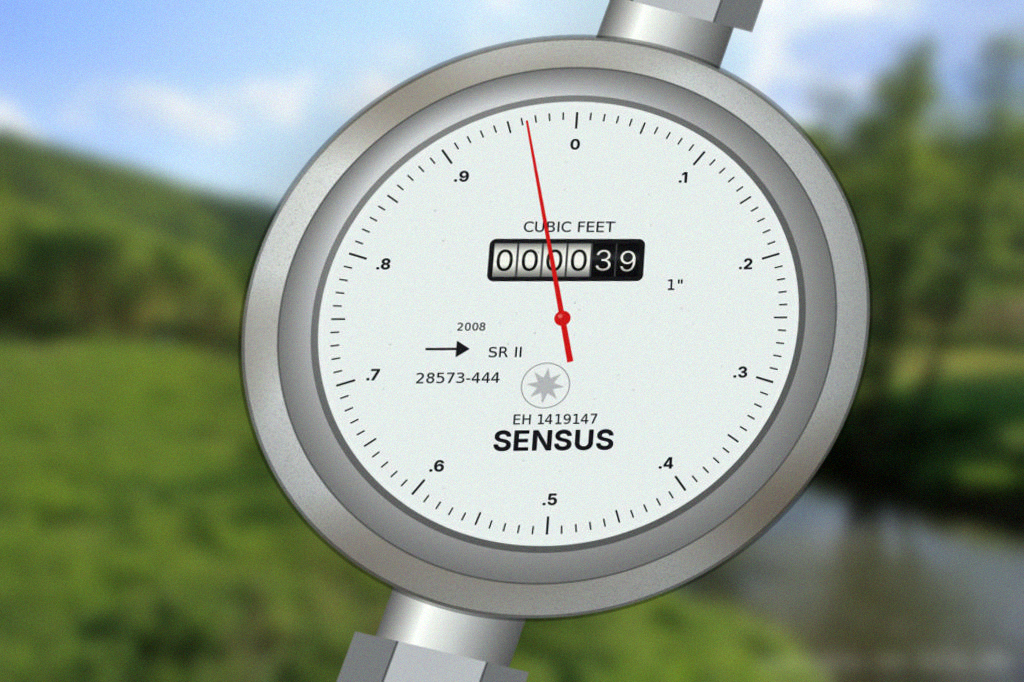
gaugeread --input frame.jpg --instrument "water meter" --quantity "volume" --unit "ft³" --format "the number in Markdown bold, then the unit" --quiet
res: **38.96** ft³
